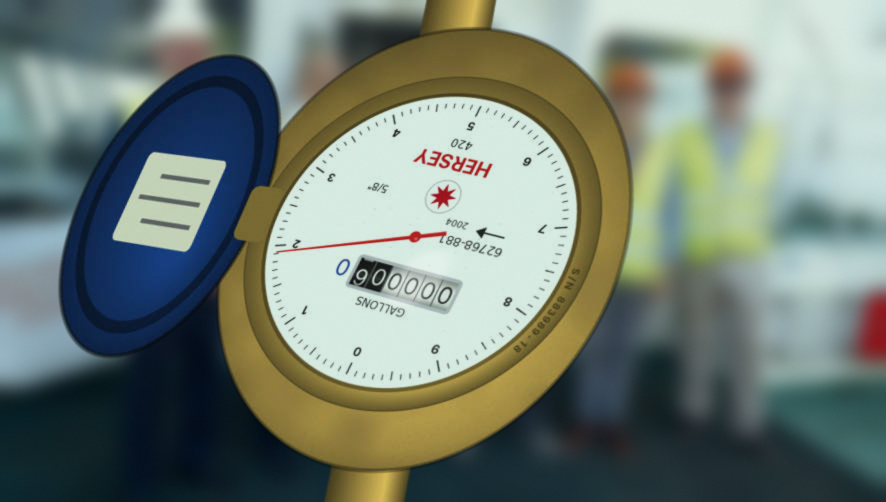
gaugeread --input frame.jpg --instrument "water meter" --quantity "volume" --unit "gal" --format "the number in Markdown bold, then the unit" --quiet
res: **61.9** gal
